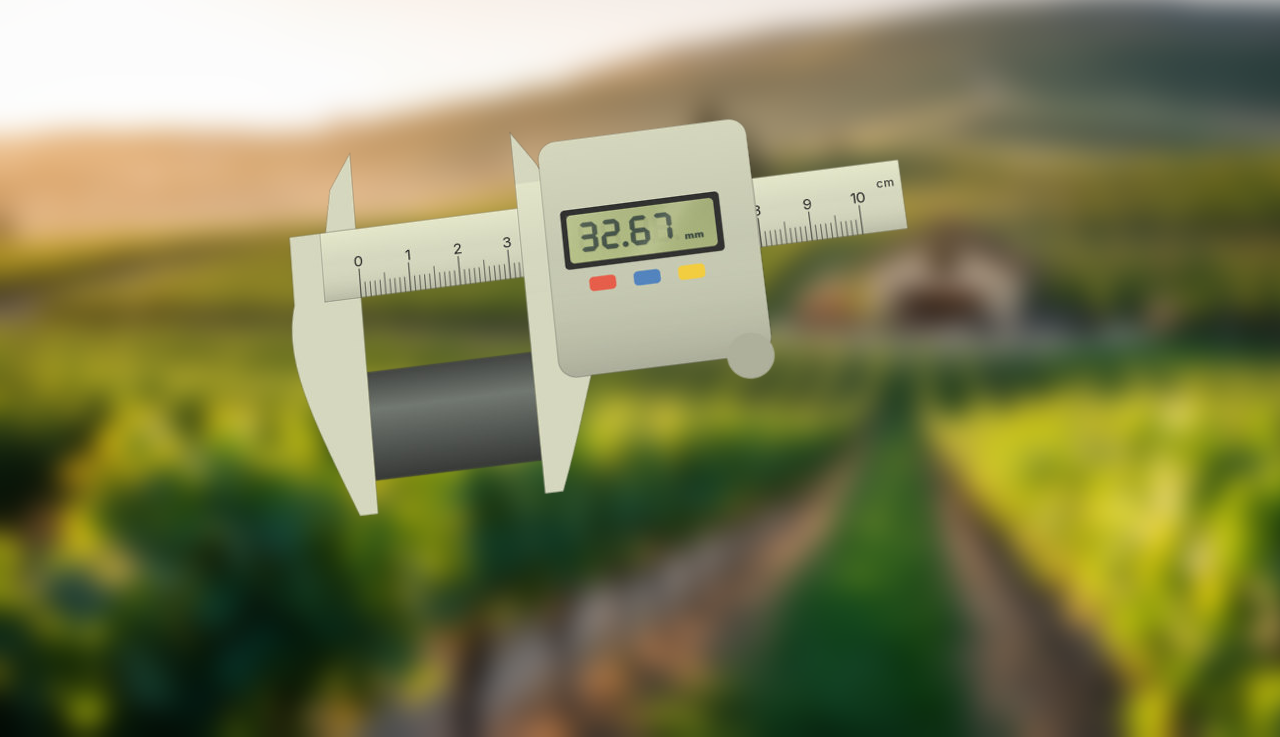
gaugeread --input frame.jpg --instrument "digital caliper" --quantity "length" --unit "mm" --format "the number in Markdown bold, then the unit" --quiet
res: **32.67** mm
